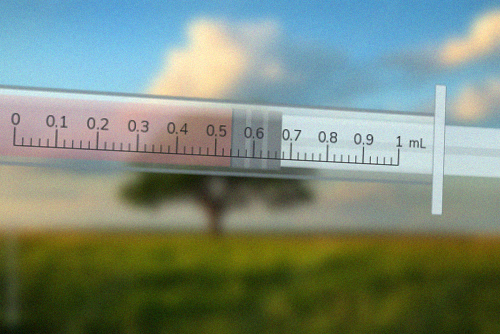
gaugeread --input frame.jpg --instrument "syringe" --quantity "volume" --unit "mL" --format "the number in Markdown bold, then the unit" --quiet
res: **0.54** mL
